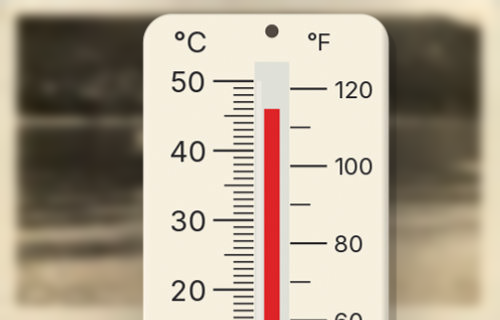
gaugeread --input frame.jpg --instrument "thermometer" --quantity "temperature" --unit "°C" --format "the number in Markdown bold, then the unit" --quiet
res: **46** °C
